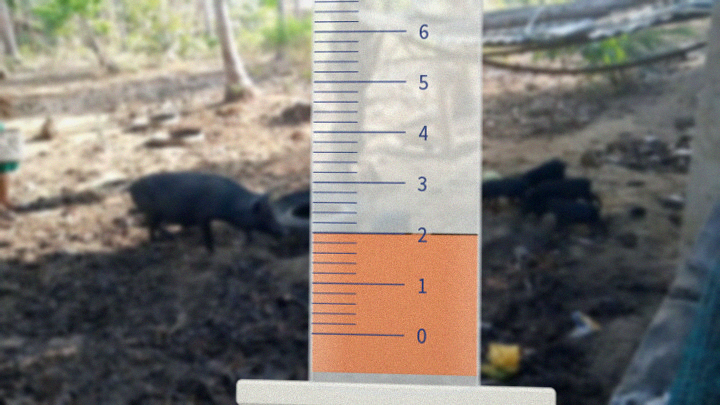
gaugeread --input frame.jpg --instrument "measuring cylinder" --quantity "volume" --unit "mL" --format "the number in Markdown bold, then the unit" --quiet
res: **2** mL
